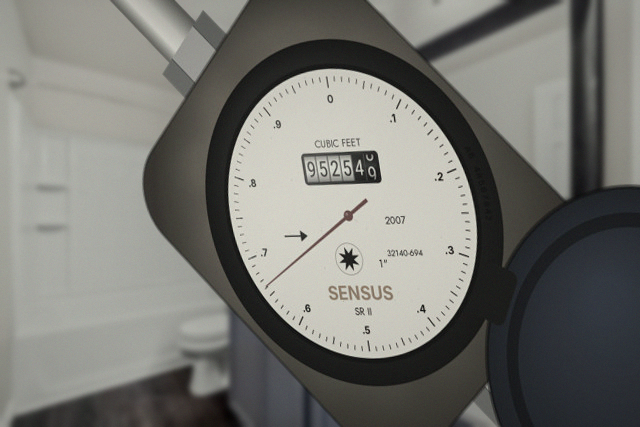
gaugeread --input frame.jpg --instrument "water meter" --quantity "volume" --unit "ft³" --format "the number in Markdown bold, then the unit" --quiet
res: **952548.66** ft³
